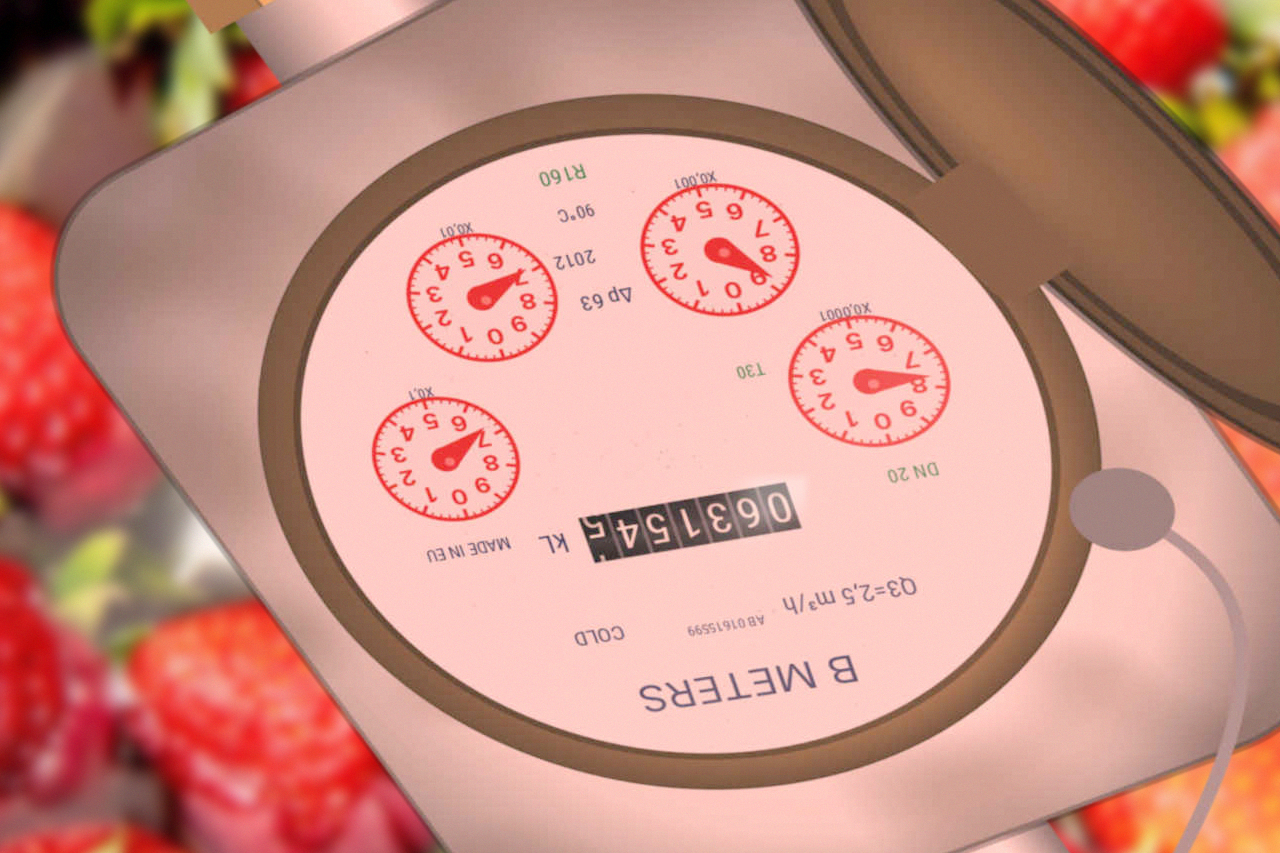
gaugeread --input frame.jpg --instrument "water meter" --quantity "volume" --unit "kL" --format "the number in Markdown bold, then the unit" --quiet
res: **631544.6687** kL
